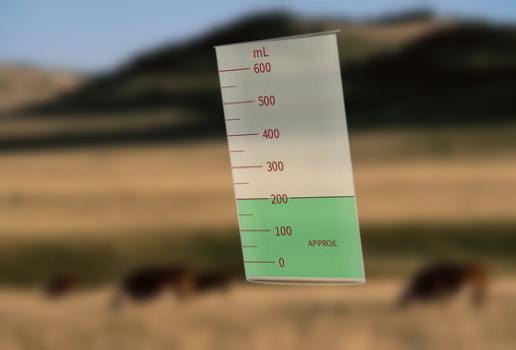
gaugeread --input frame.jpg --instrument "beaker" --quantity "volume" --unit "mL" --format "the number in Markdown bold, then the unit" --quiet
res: **200** mL
